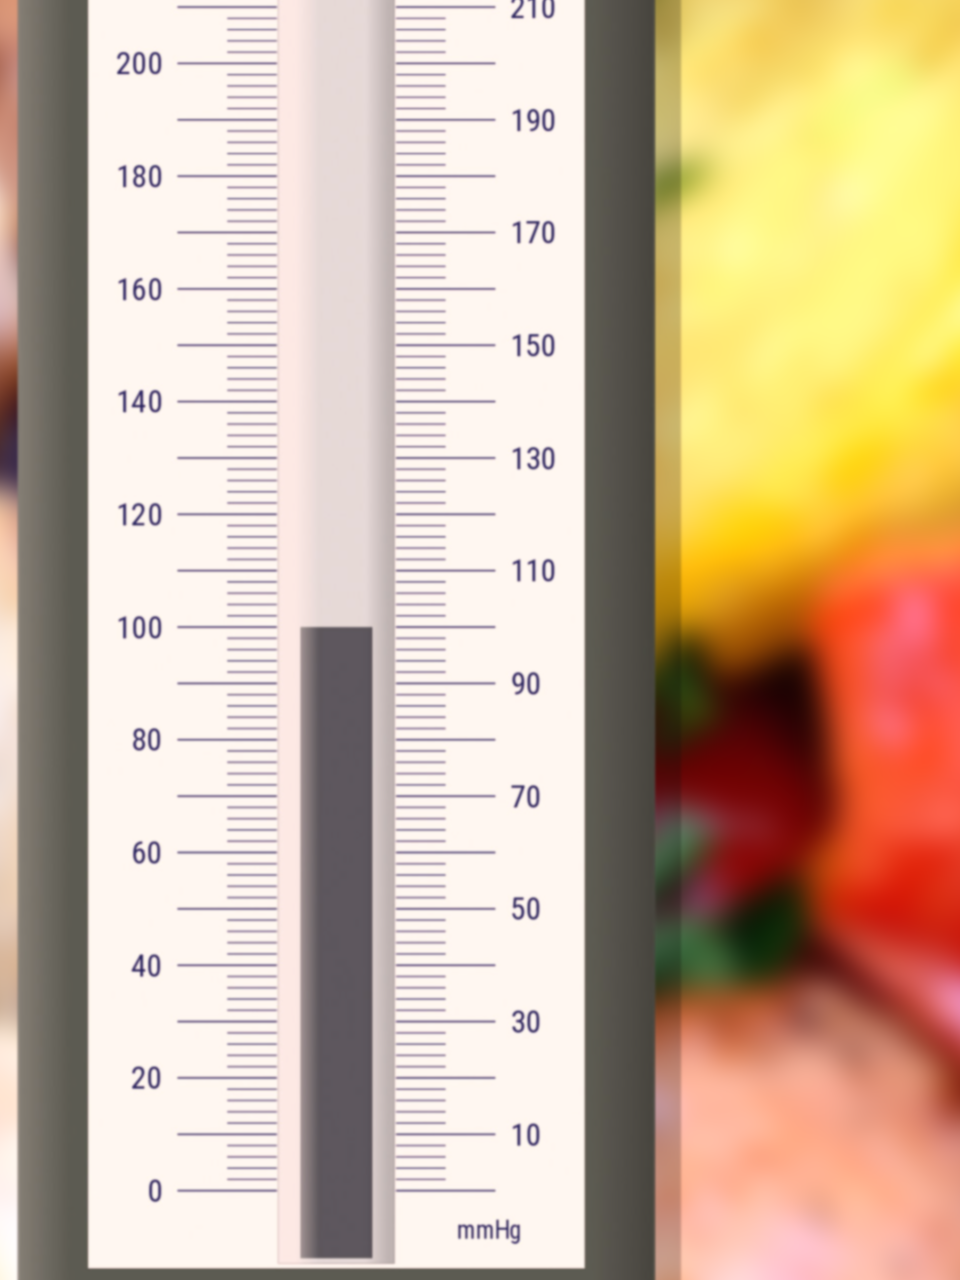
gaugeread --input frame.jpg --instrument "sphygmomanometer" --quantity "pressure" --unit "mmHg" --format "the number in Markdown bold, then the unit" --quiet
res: **100** mmHg
